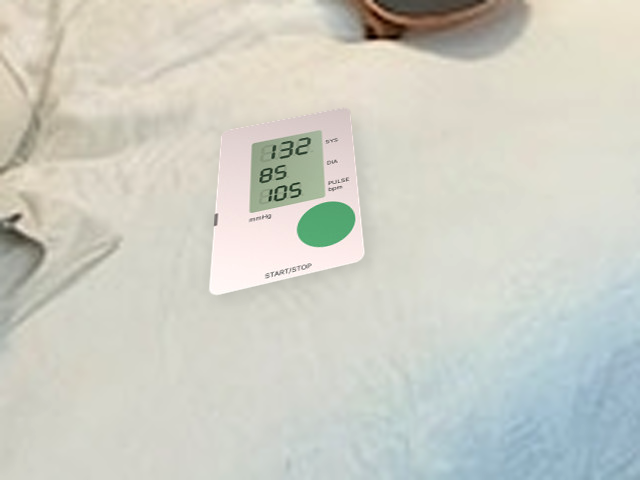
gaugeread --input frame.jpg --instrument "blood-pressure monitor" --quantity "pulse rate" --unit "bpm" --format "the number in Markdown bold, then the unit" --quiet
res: **105** bpm
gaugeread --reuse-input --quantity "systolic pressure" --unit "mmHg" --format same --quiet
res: **132** mmHg
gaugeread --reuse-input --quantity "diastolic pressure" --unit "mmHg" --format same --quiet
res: **85** mmHg
